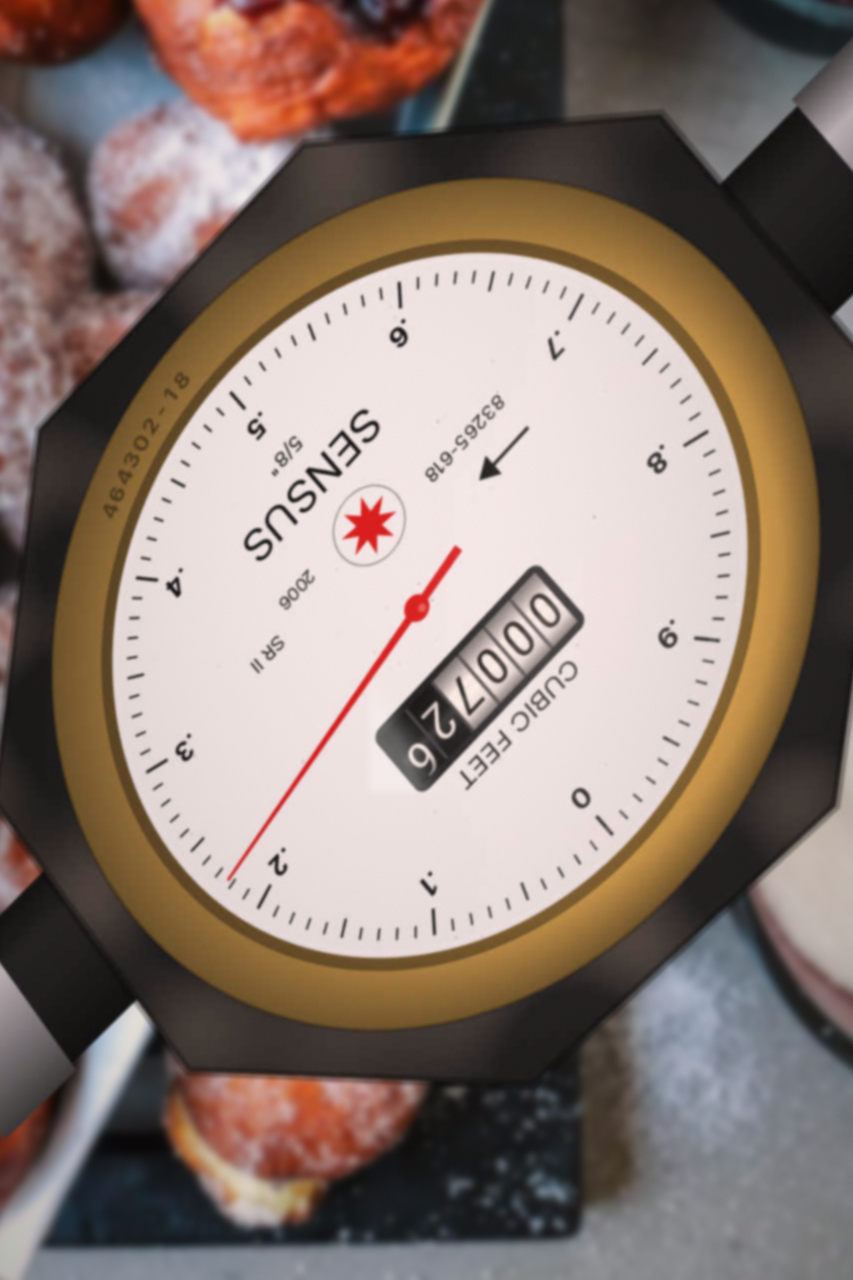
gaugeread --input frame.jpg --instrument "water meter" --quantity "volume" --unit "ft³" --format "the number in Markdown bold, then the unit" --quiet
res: **726.22** ft³
